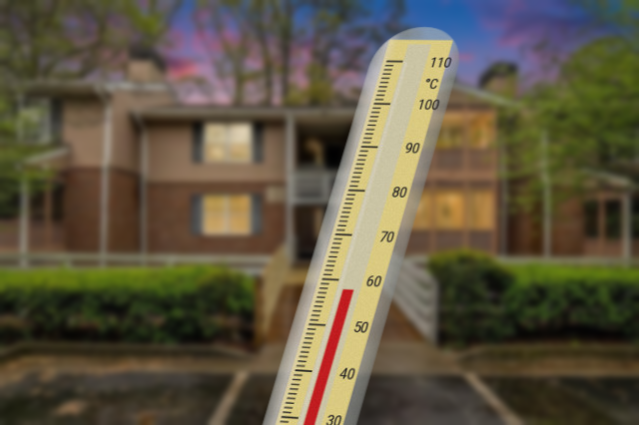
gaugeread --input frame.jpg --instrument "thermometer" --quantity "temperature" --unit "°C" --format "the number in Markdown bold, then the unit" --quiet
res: **58** °C
